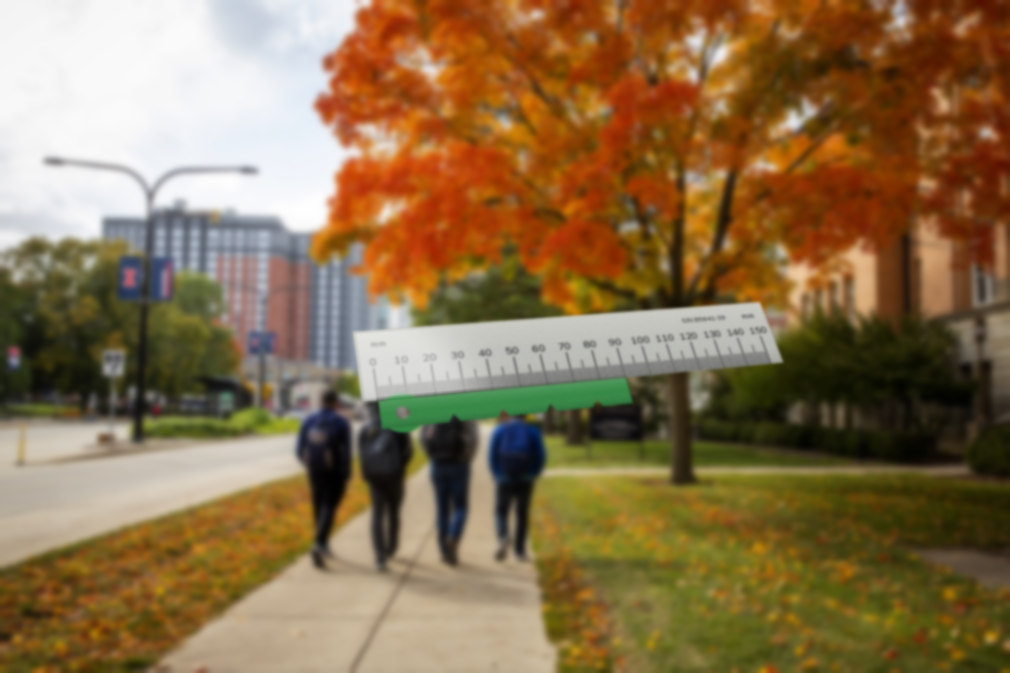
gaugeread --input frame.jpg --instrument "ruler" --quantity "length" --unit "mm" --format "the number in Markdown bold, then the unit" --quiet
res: **90** mm
